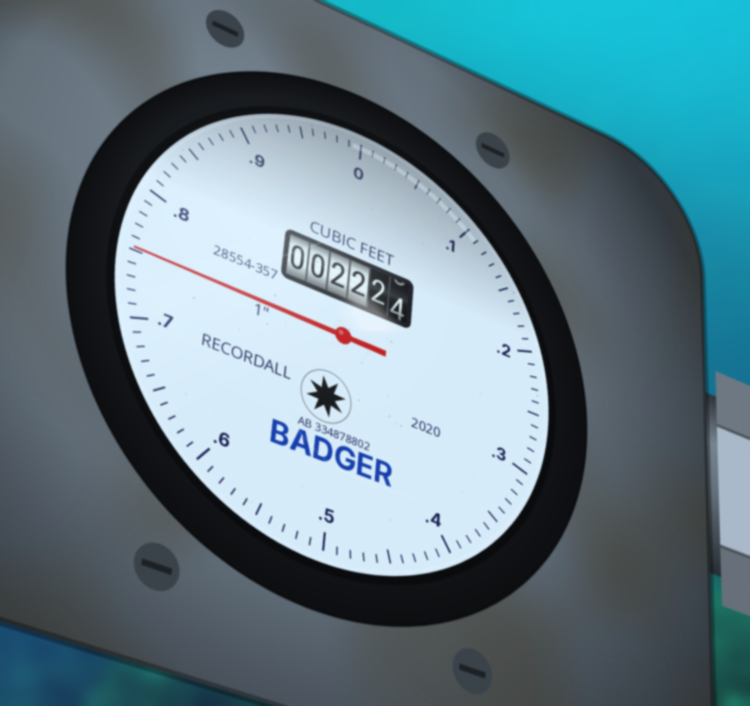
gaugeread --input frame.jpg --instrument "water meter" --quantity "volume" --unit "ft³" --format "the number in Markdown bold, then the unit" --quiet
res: **2223.75** ft³
